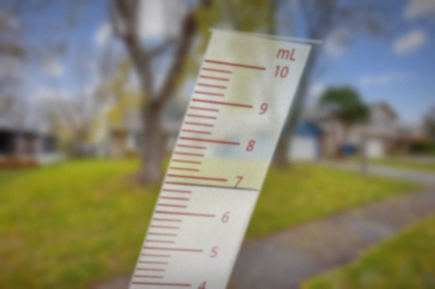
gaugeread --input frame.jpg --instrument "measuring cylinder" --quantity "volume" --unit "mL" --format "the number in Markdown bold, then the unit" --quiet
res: **6.8** mL
